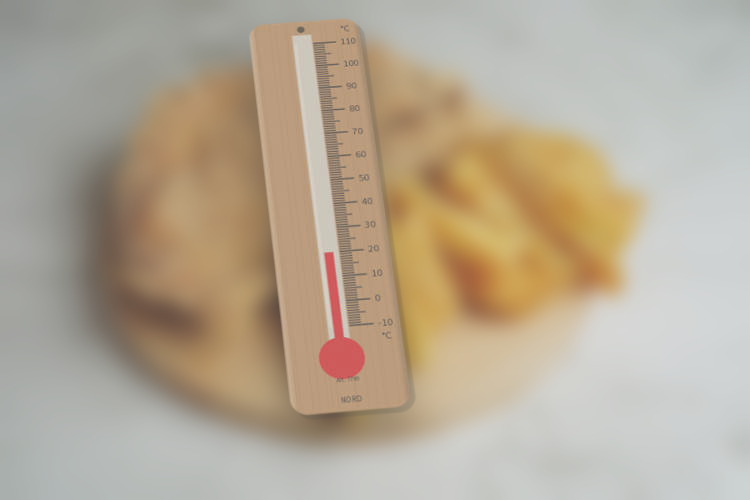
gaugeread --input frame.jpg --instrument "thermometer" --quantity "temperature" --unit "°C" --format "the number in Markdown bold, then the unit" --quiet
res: **20** °C
